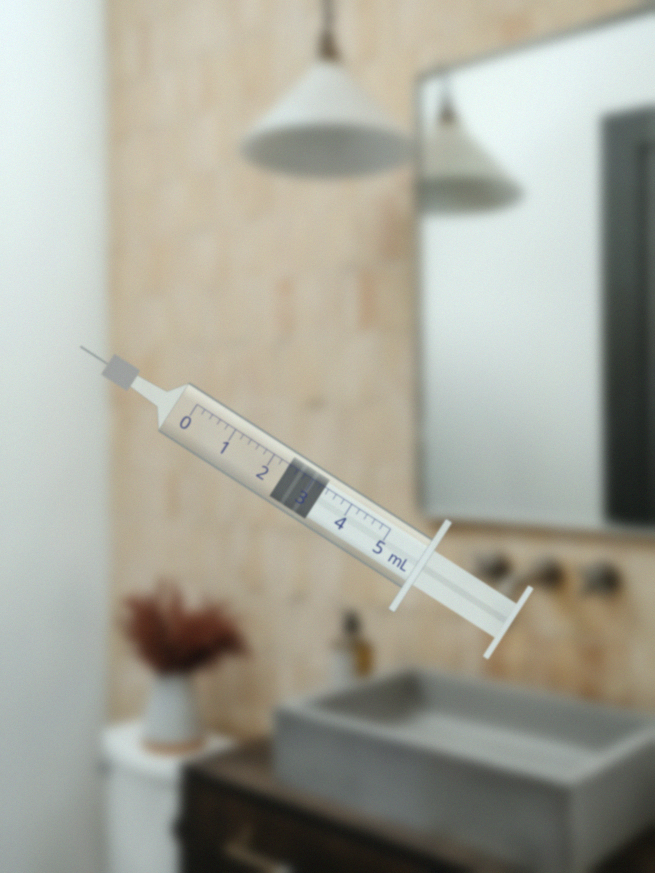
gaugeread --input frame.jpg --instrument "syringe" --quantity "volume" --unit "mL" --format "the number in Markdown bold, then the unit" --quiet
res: **2.4** mL
